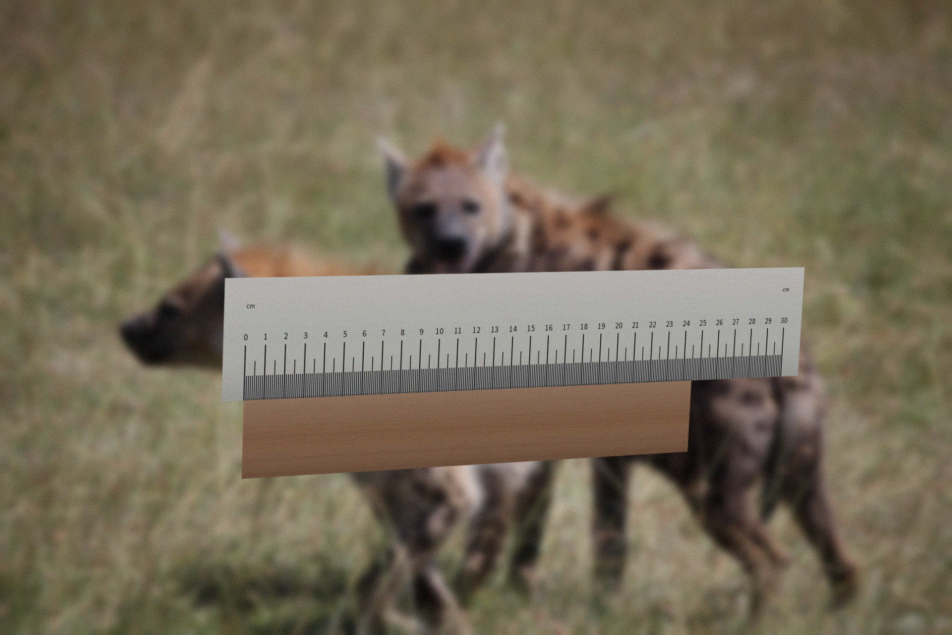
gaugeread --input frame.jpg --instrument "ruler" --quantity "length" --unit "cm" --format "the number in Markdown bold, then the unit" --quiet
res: **24.5** cm
